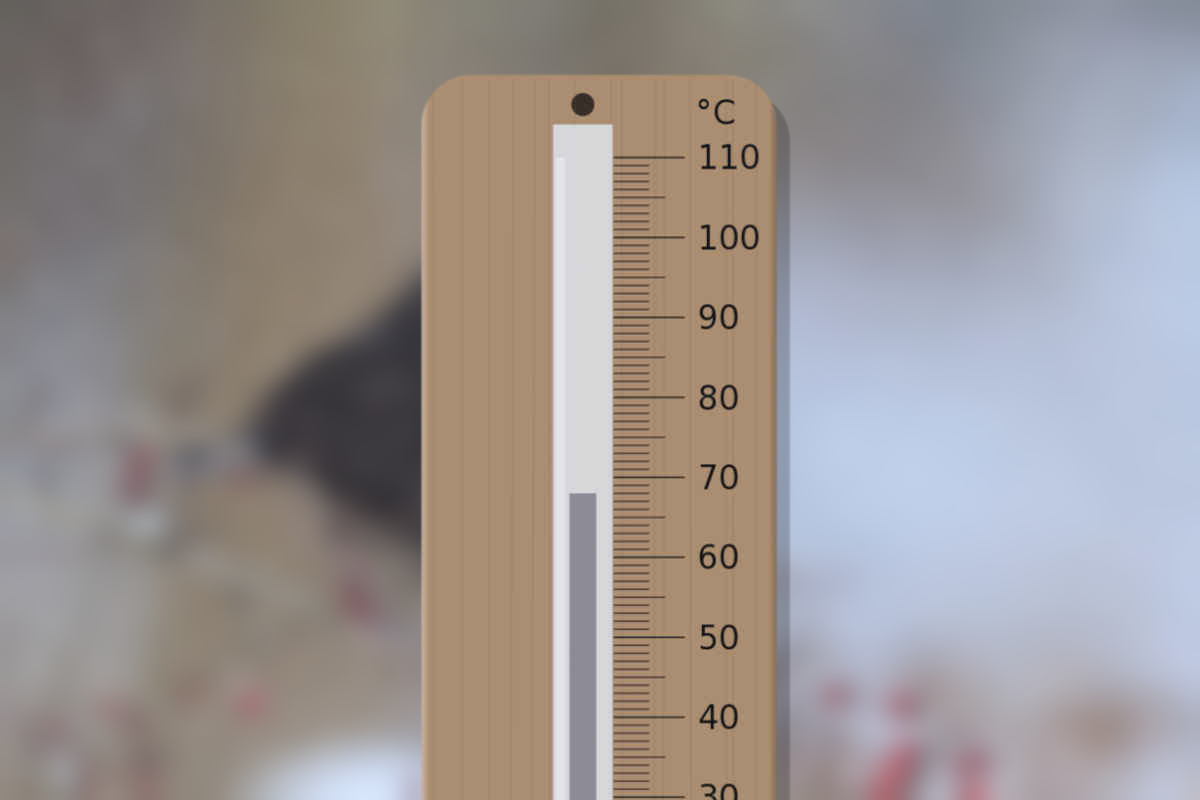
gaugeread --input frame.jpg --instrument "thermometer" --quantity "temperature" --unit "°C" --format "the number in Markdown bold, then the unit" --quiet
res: **68** °C
